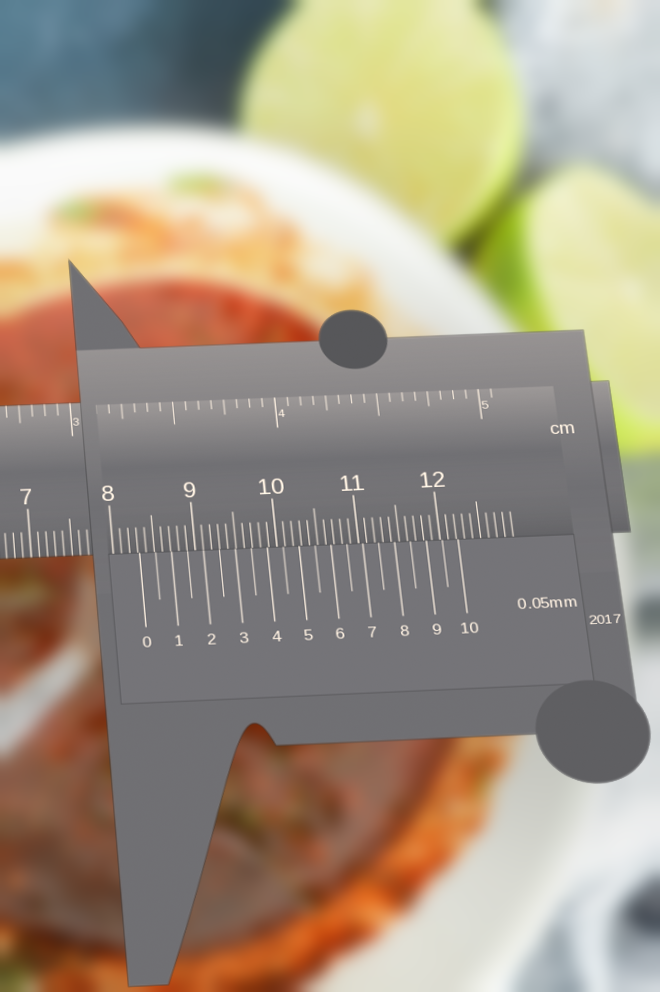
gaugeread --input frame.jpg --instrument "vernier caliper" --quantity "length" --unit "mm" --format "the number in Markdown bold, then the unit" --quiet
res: **83.2** mm
